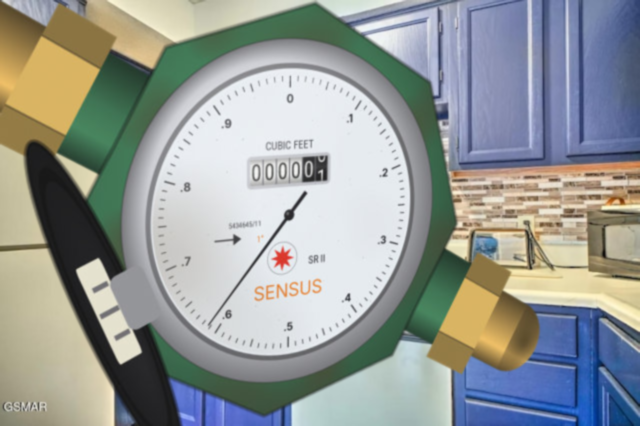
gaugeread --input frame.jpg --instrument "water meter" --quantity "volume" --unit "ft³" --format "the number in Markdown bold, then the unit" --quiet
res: **0.61** ft³
